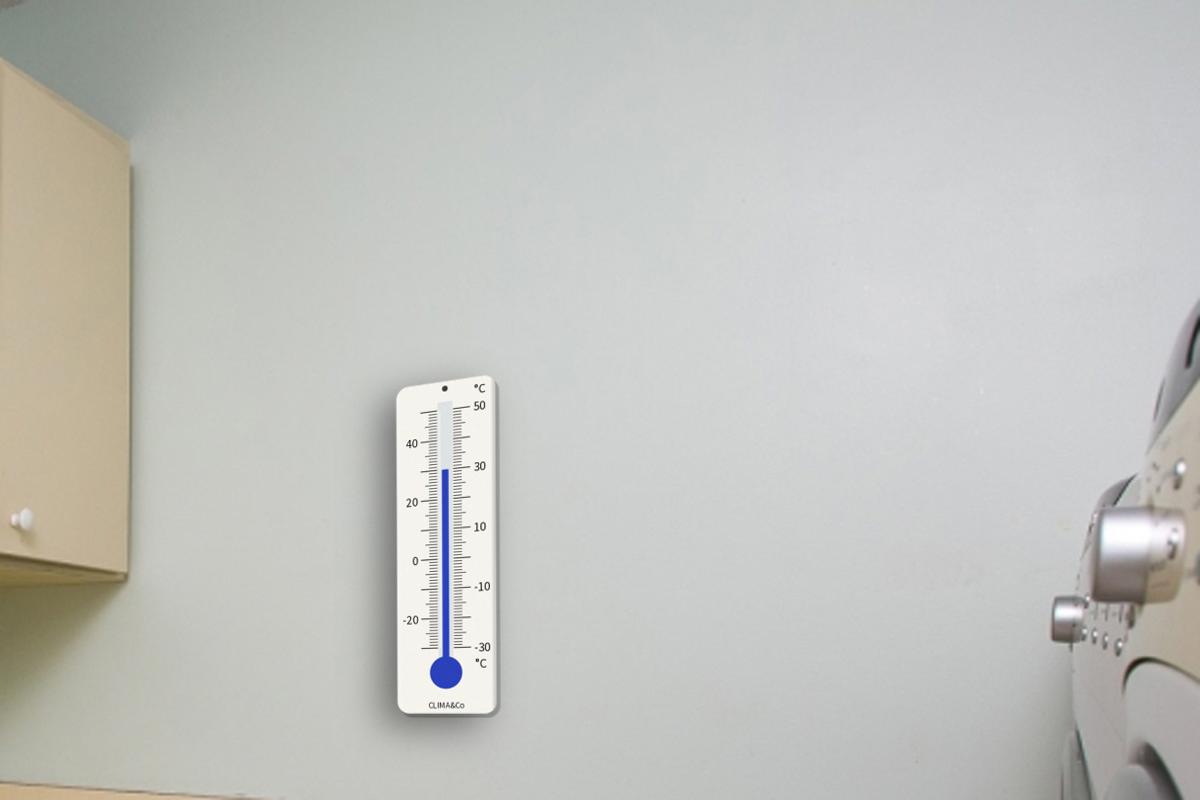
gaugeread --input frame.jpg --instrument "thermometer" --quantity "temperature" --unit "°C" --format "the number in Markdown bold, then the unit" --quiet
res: **30** °C
